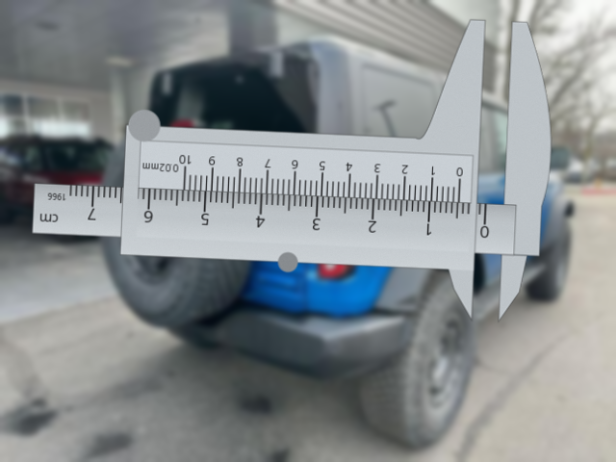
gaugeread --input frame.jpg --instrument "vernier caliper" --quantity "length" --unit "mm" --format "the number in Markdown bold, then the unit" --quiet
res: **4.8** mm
